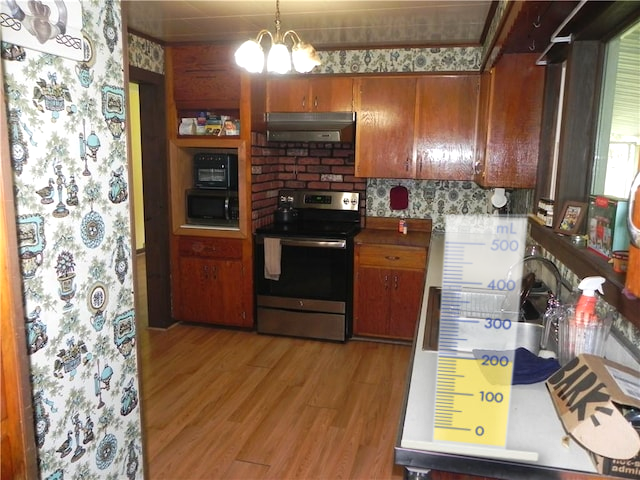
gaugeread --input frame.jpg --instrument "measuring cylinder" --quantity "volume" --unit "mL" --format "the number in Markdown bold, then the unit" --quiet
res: **200** mL
